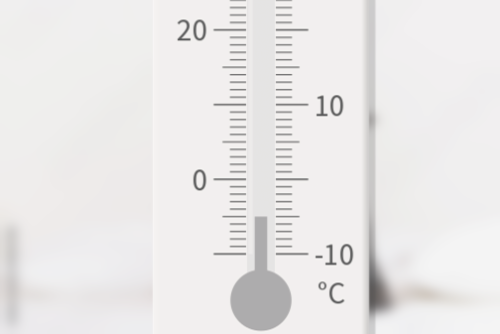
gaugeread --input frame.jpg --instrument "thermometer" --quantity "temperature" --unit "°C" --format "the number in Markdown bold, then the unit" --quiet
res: **-5** °C
